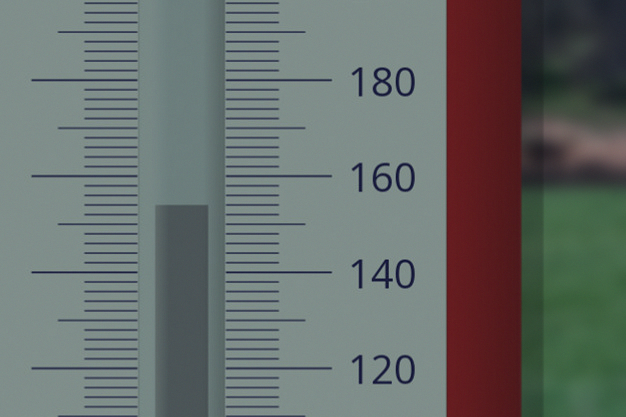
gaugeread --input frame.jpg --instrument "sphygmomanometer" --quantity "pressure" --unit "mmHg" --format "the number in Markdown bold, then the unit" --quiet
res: **154** mmHg
